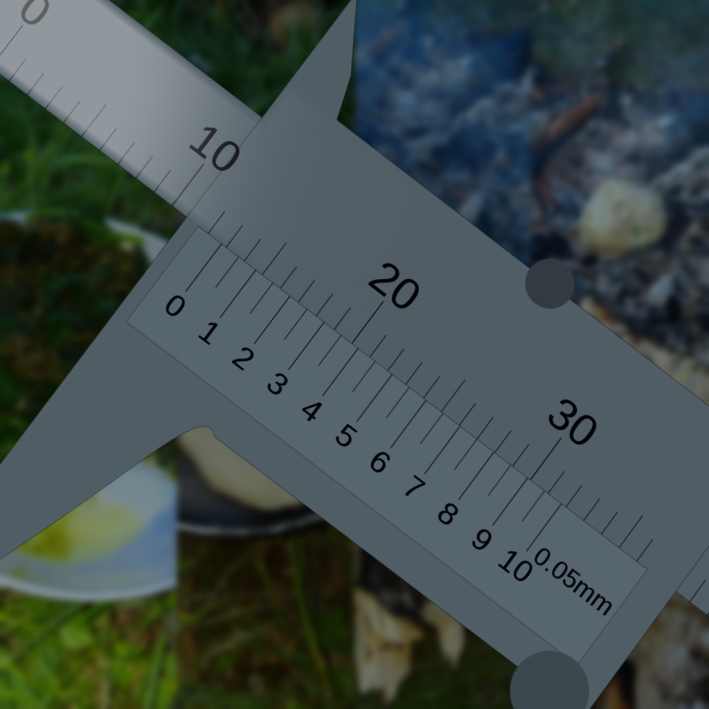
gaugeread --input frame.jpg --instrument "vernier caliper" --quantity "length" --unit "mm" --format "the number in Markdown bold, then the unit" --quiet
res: **12.75** mm
